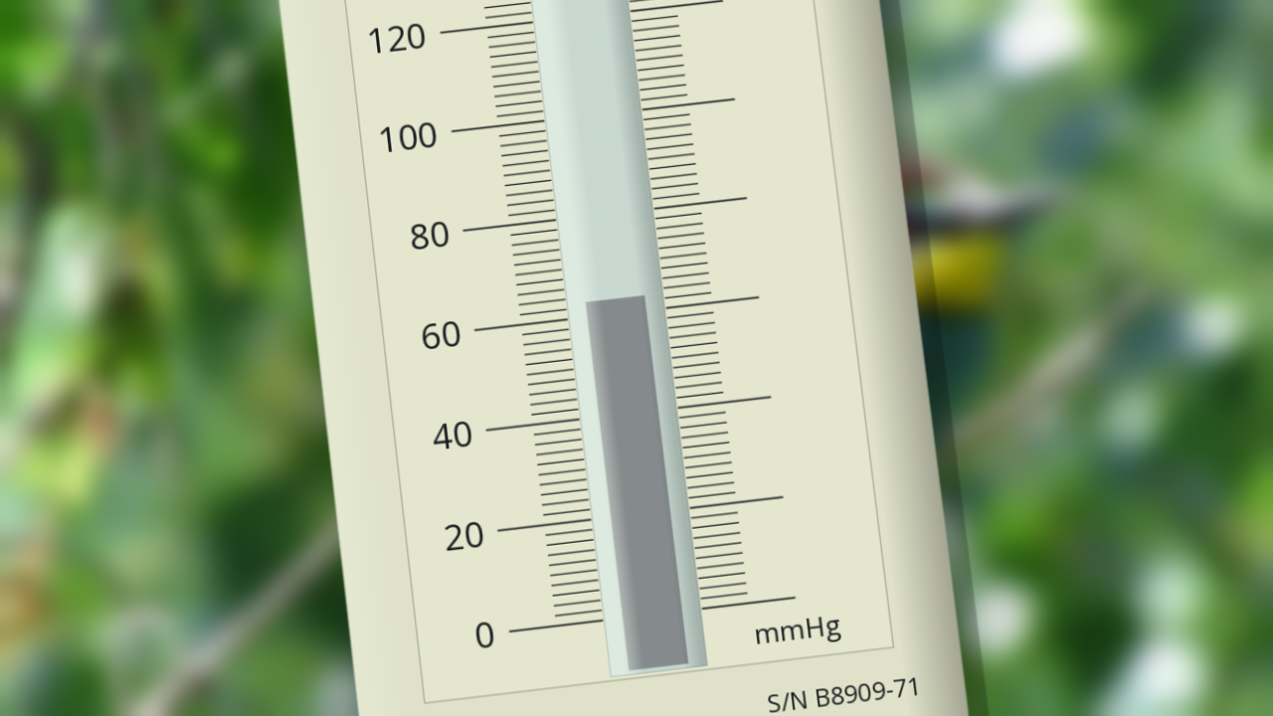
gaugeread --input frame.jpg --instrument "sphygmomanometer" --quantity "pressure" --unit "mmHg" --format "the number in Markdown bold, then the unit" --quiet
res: **63** mmHg
